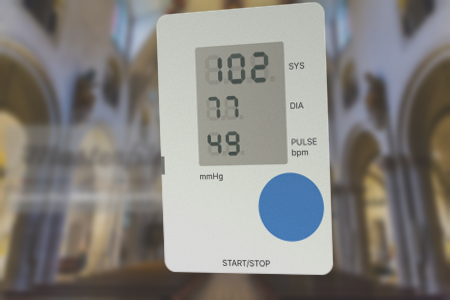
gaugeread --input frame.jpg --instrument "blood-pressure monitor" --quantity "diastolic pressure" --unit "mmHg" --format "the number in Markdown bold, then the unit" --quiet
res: **77** mmHg
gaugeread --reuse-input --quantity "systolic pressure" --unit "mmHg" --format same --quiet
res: **102** mmHg
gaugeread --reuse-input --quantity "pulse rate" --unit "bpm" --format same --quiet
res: **49** bpm
